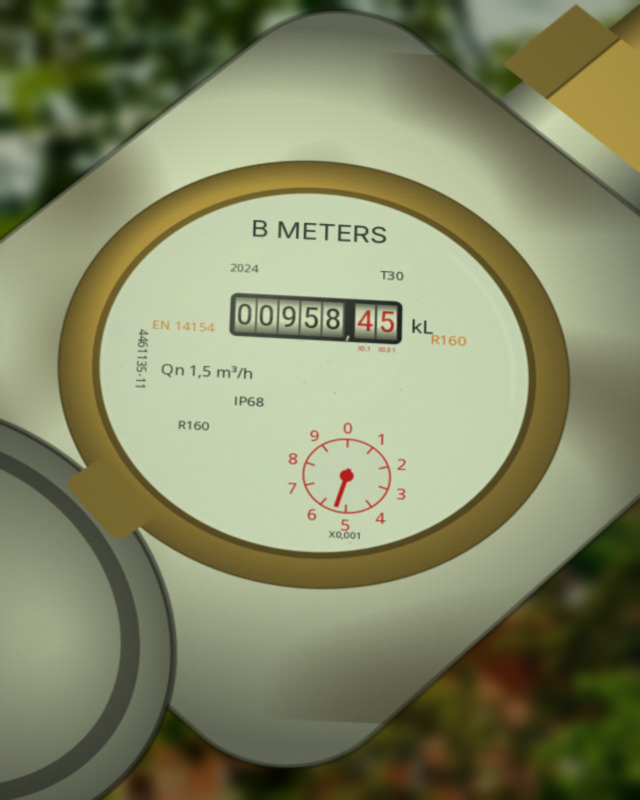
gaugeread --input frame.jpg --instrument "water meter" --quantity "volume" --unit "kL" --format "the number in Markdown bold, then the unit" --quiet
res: **958.455** kL
